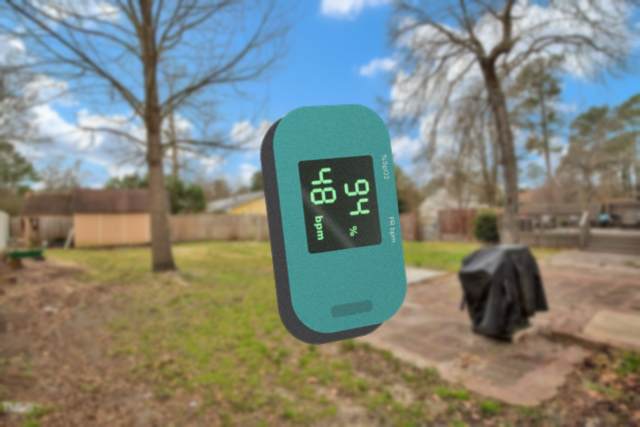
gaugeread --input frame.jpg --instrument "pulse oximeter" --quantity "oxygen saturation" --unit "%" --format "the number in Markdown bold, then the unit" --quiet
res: **94** %
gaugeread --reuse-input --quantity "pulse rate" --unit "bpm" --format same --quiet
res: **48** bpm
